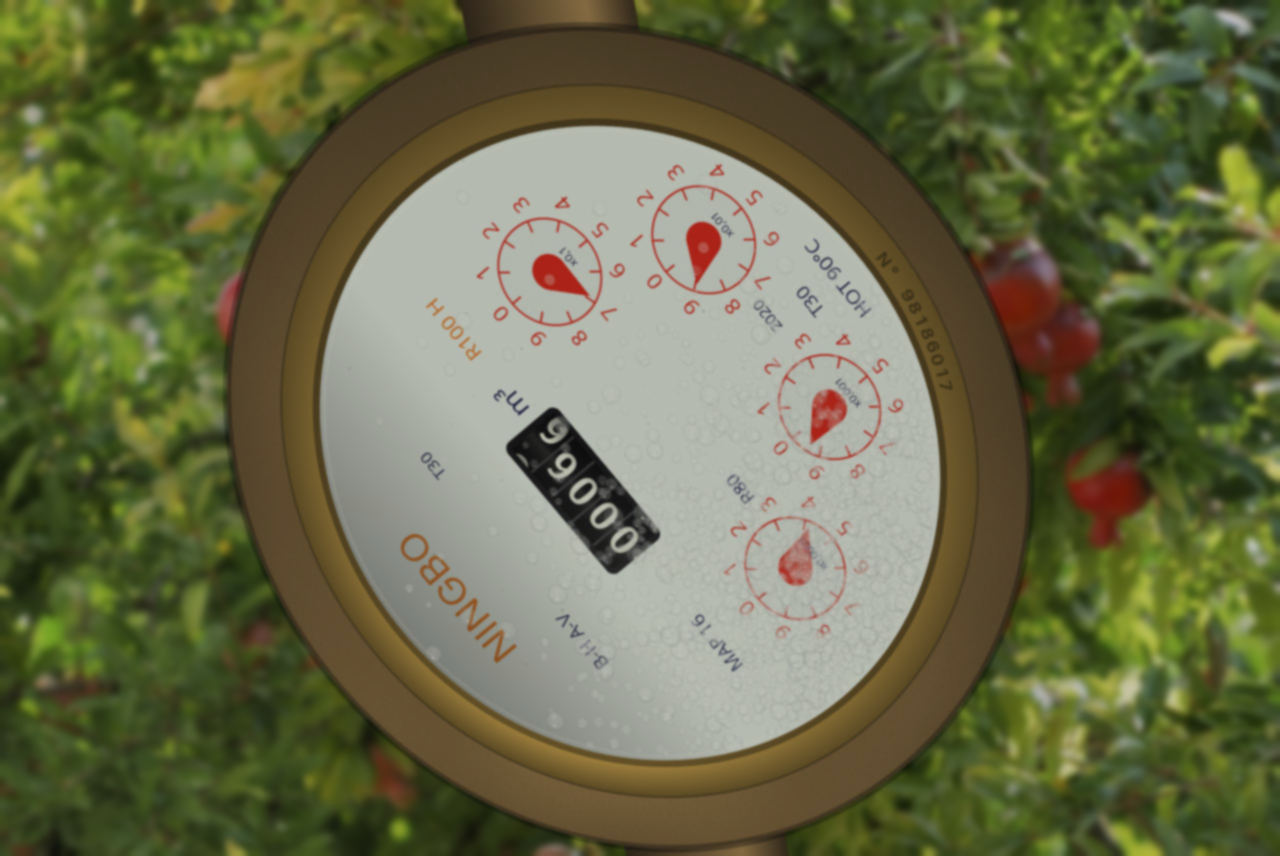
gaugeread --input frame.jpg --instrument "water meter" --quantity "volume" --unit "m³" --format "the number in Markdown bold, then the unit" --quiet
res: **65.6894** m³
